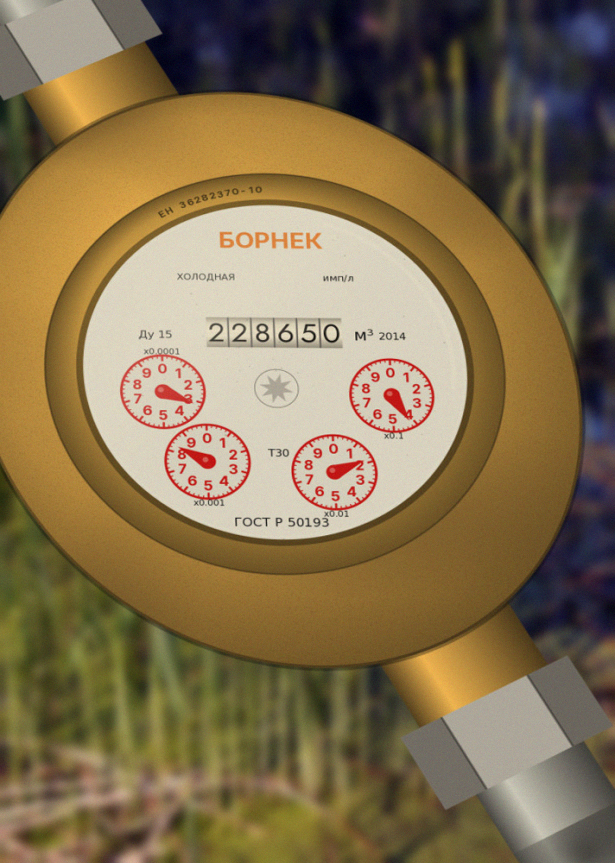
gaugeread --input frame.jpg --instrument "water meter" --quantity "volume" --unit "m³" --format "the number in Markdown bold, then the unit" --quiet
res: **228650.4183** m³
